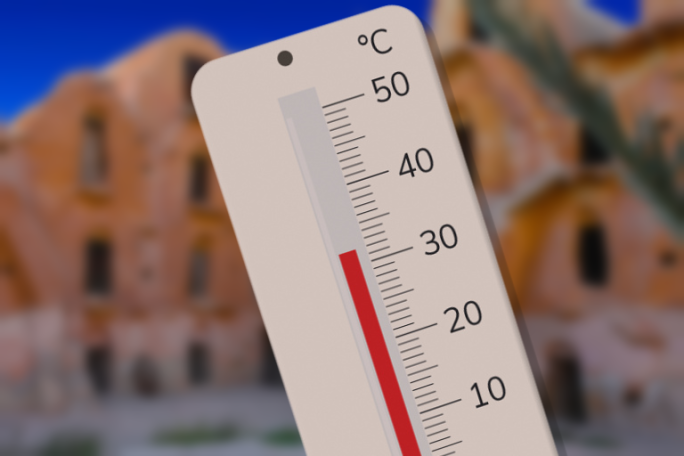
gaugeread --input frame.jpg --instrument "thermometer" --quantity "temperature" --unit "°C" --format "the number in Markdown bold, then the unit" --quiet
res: **32** °C
